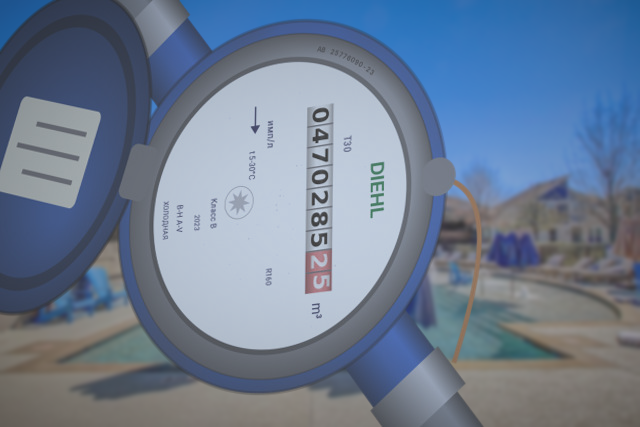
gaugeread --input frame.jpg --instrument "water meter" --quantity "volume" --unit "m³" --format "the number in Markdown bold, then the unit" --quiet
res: **470285.25** m³
